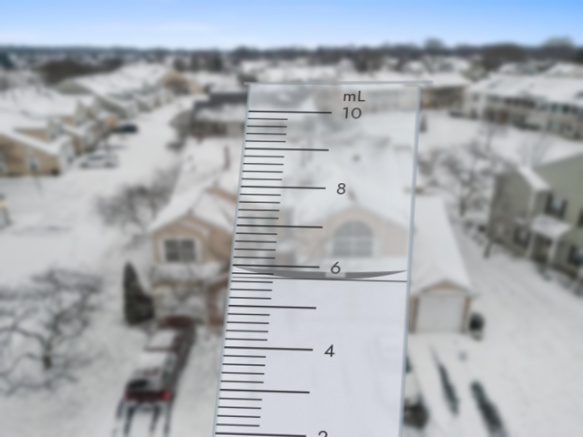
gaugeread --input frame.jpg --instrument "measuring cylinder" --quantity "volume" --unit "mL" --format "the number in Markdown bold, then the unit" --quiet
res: **5.7** mL
